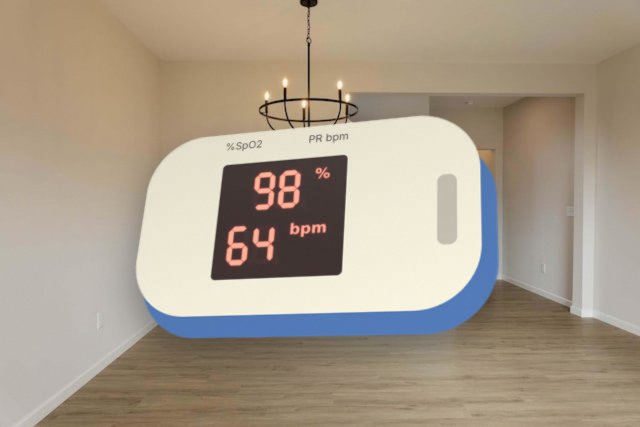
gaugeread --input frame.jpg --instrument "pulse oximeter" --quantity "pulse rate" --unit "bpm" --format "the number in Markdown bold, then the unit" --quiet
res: **64** bpm
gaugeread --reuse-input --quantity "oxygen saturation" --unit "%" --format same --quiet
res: **98** %
